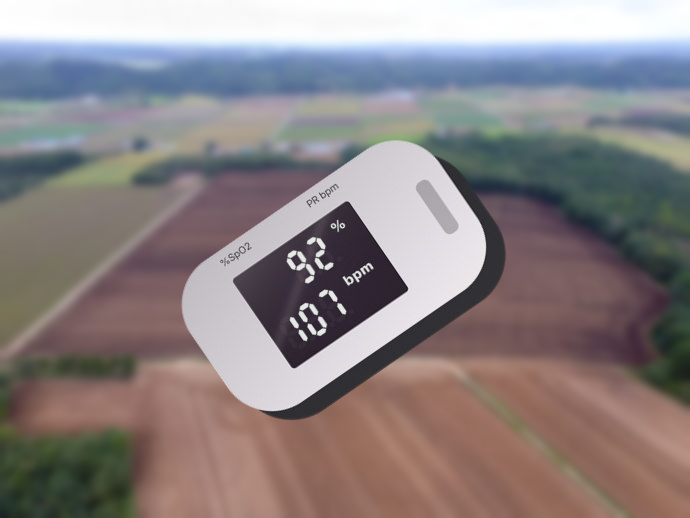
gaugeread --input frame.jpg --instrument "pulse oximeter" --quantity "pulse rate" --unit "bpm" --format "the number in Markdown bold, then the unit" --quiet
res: **107** bpm
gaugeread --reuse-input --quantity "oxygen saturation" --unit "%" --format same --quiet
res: **92** %
